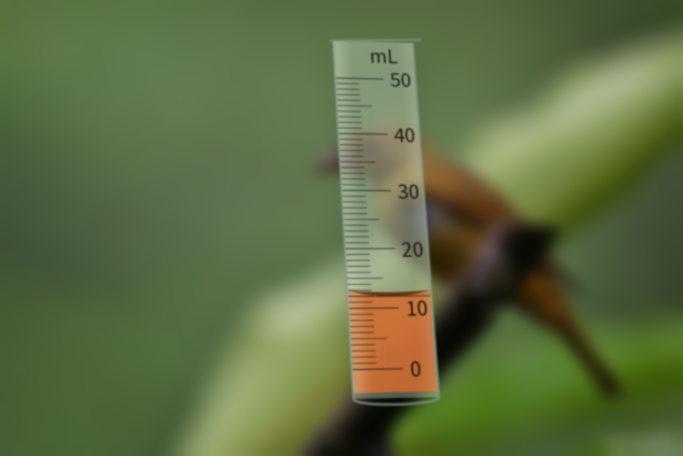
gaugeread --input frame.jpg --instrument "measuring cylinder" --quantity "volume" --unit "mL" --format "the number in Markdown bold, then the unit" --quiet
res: **12** mL
